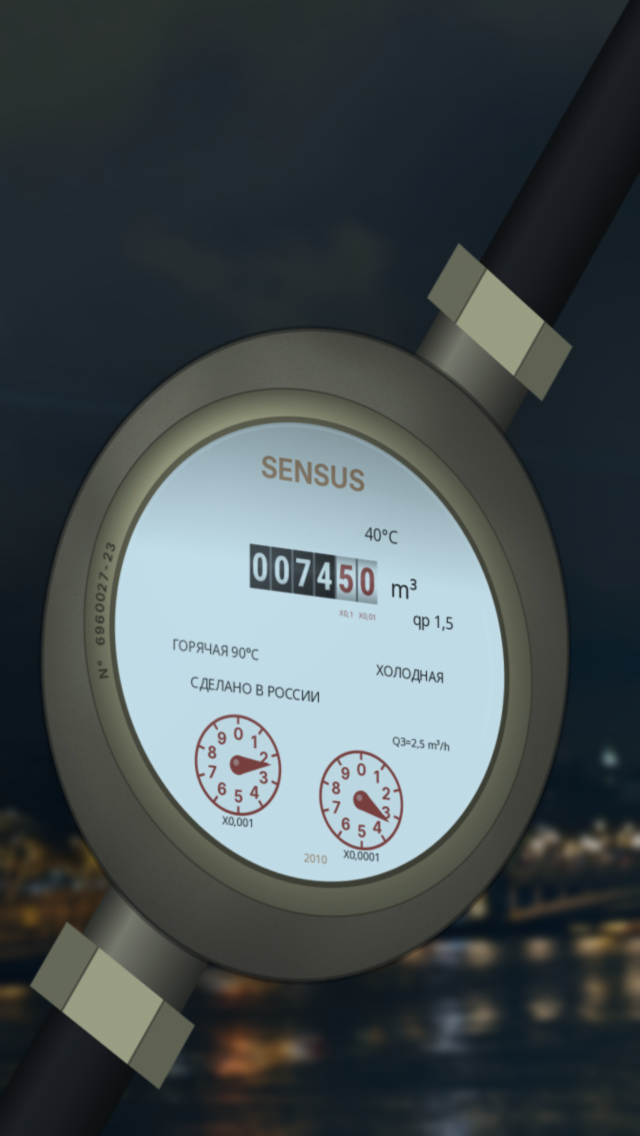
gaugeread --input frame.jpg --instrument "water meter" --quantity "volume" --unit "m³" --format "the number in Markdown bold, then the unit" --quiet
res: **74.5023** m³
